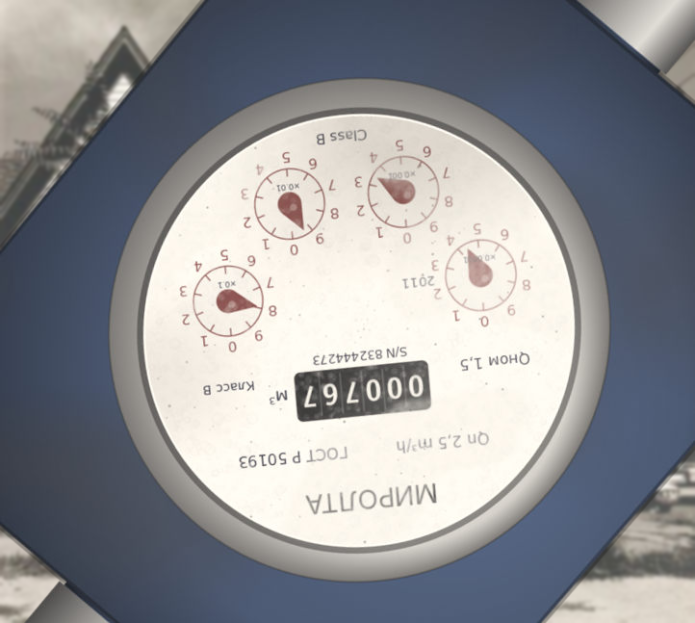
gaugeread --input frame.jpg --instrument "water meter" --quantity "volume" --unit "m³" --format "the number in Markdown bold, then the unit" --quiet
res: **767.7934** m³
